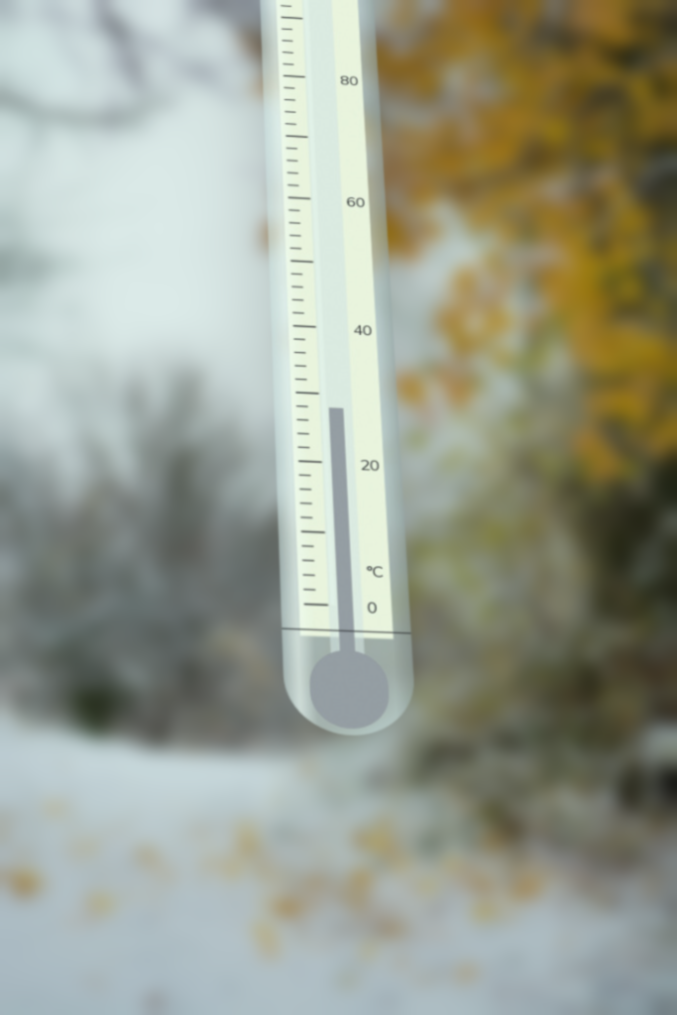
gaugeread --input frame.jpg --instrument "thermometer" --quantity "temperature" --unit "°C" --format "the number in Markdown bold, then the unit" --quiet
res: **28** °C
